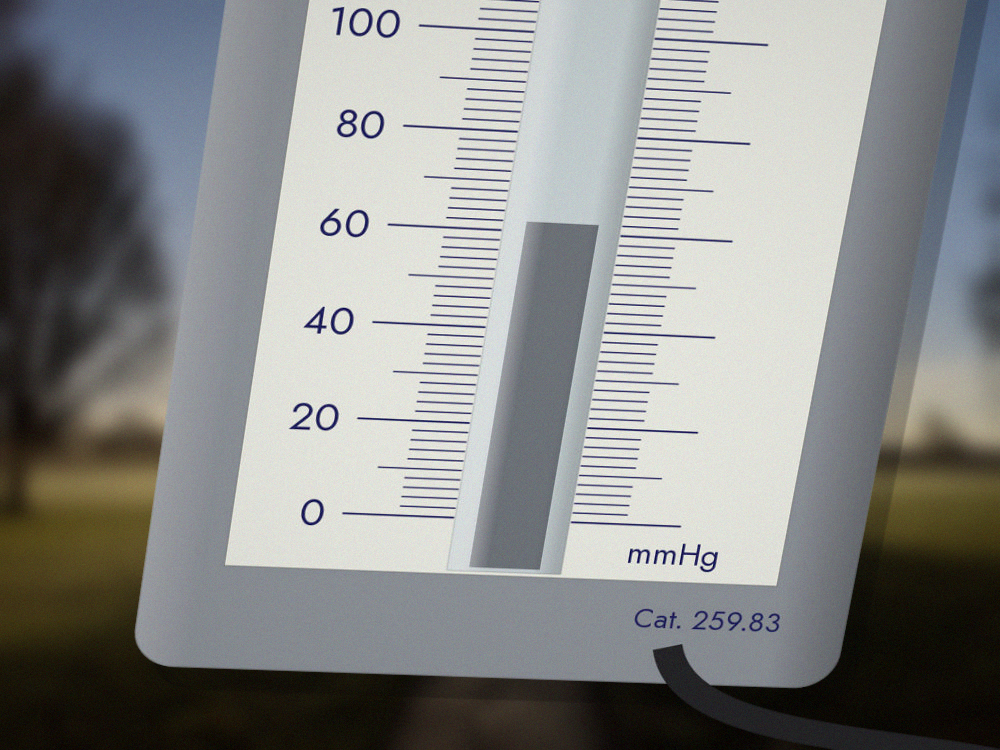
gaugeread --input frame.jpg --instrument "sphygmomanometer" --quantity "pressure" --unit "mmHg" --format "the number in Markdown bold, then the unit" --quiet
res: **62** mmHg
